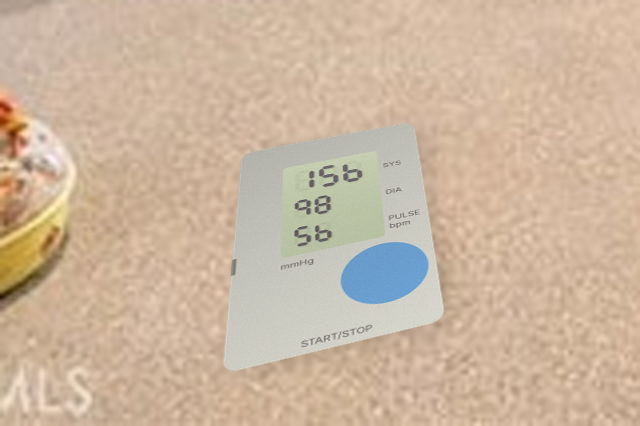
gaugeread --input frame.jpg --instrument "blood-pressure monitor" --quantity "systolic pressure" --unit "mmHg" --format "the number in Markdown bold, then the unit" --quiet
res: **156** mmHg
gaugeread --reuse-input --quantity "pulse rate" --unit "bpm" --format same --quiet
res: **56** bpm
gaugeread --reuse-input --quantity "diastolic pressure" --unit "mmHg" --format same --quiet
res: **98** mmHg
